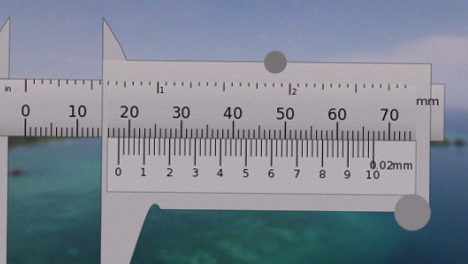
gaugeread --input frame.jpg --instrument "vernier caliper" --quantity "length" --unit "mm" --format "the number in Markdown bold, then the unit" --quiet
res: **18.0** mm
